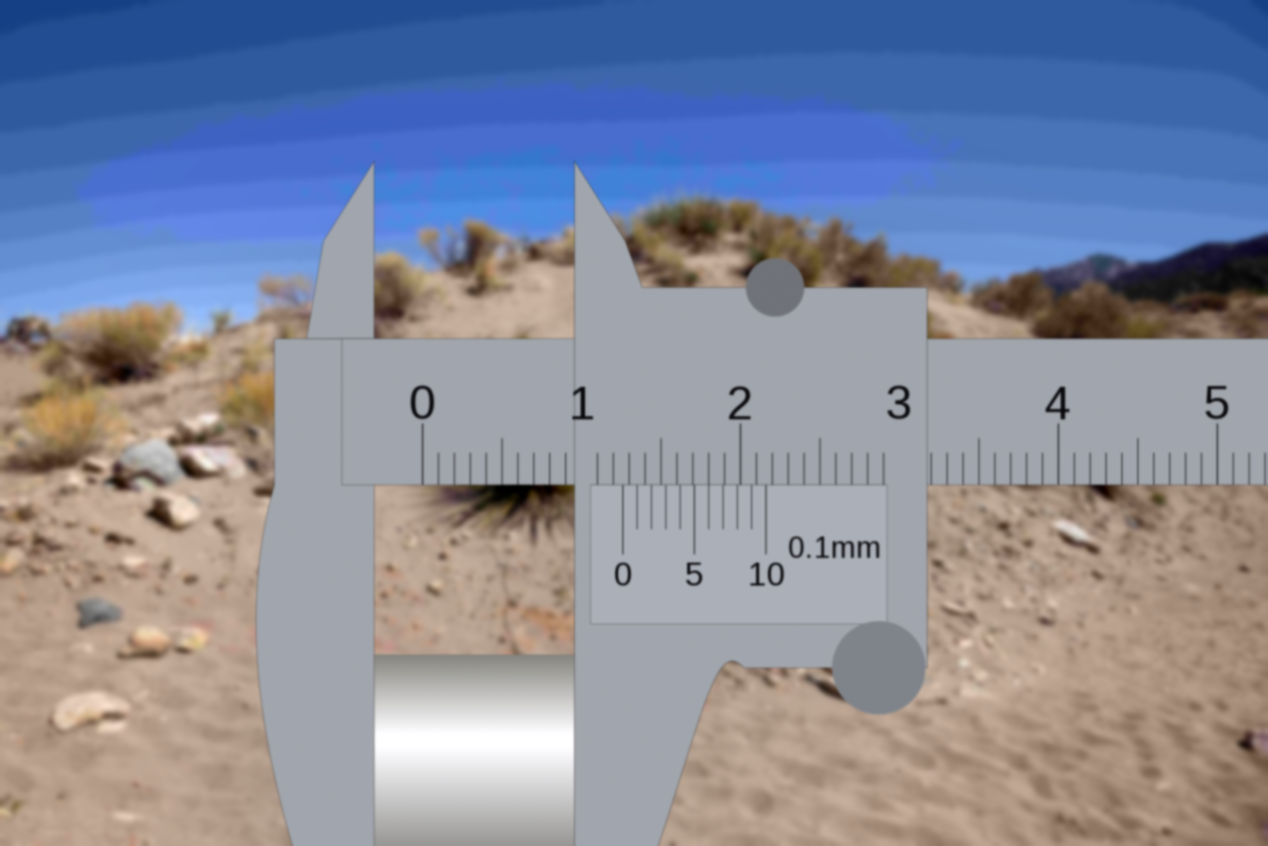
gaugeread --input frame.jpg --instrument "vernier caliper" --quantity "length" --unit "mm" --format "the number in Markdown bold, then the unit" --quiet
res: **12.6** mm
